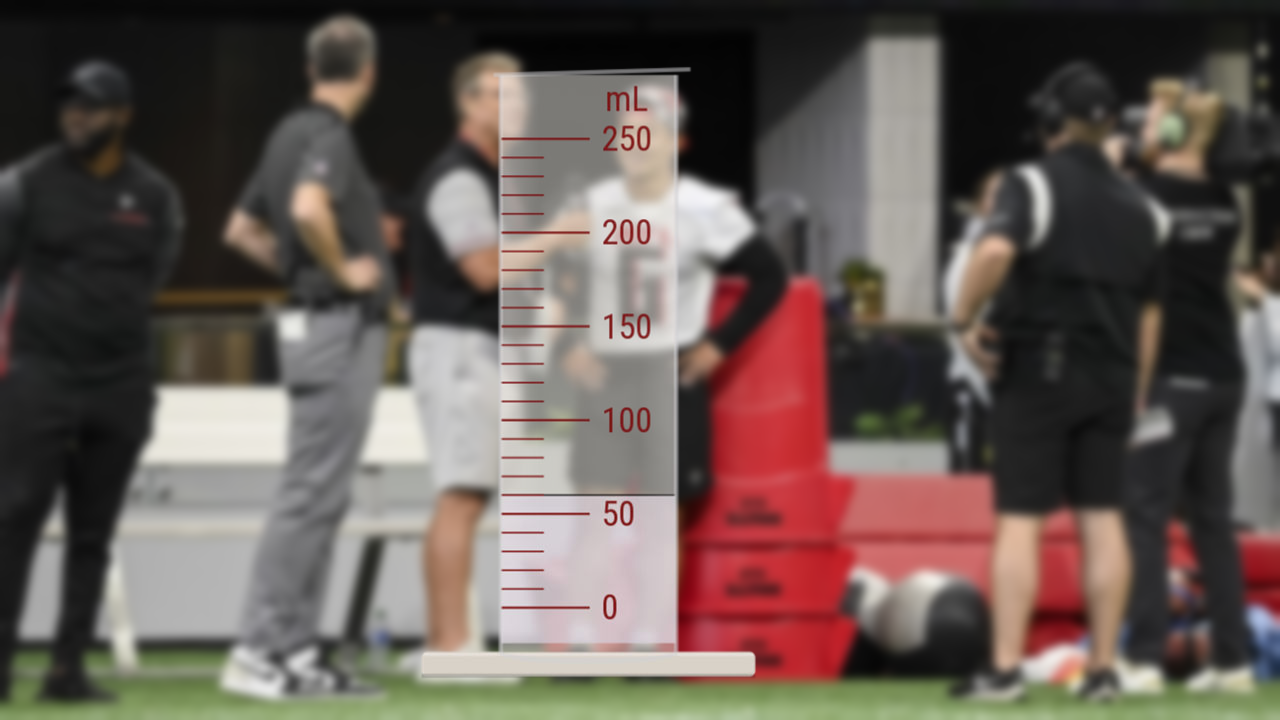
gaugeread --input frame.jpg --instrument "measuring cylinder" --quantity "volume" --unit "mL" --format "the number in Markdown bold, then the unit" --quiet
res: **60** mL
